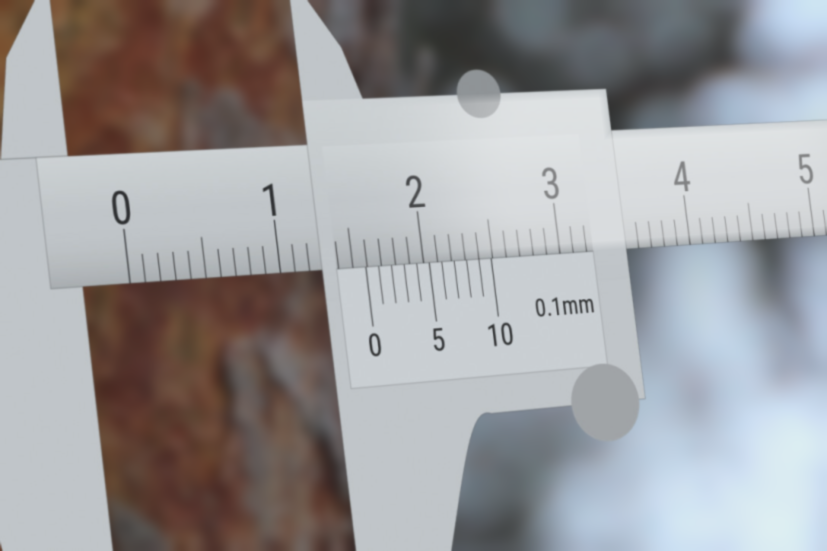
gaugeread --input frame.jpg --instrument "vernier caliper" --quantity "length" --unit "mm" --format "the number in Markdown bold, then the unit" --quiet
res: **15.9** mm
